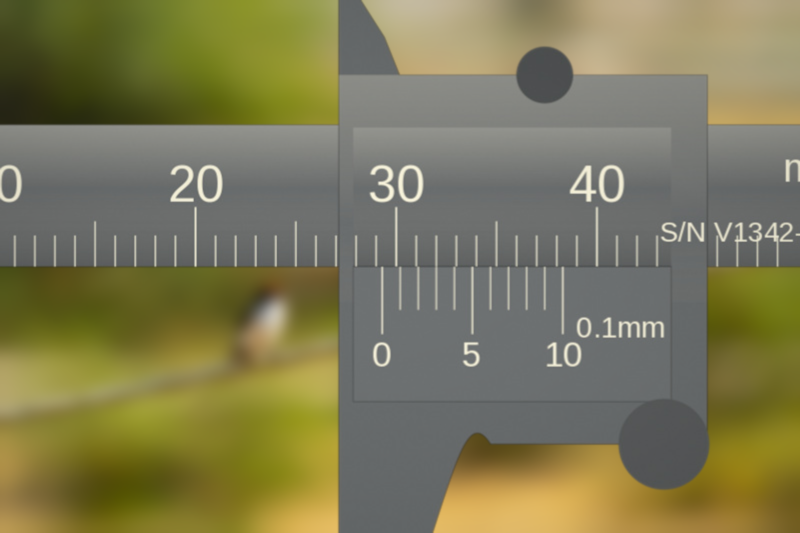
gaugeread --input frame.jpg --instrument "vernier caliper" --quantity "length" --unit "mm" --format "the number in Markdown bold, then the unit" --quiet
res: **29.3** mm
